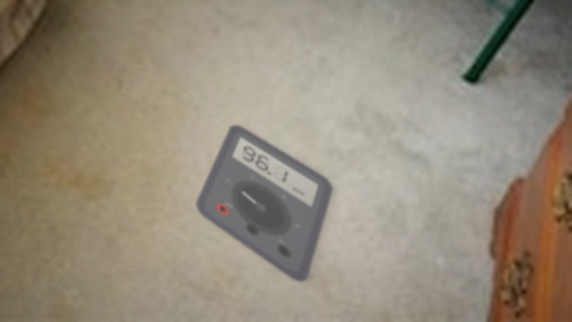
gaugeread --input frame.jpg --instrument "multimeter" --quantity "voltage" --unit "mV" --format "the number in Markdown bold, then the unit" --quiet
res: **96.1** mV
